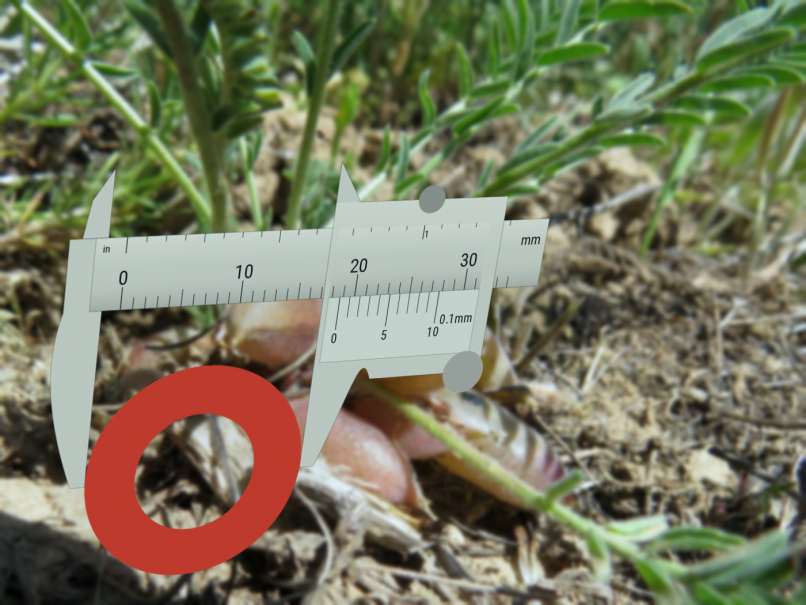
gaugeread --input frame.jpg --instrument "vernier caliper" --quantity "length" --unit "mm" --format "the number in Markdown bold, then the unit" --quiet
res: **18.7** mm
